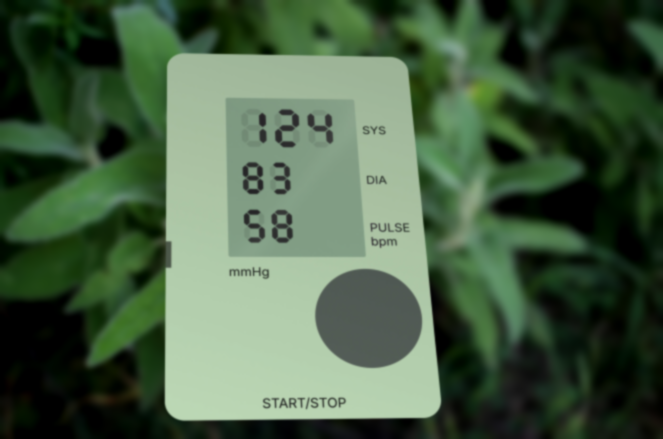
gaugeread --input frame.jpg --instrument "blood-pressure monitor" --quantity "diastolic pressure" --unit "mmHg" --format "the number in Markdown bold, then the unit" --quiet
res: **83** mmHg
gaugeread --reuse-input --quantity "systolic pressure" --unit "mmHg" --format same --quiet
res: **124** mmHg
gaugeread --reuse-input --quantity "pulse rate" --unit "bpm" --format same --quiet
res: **58** bpm
